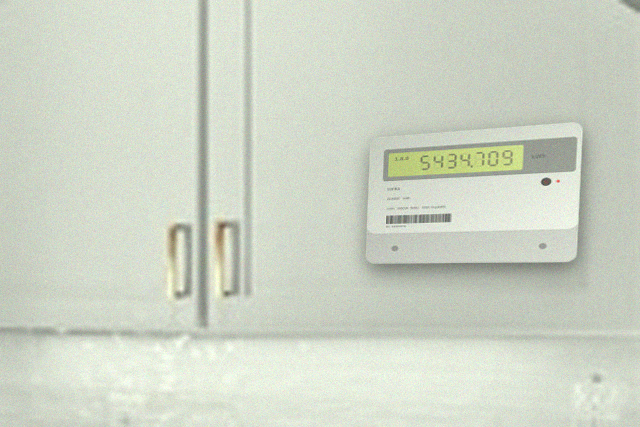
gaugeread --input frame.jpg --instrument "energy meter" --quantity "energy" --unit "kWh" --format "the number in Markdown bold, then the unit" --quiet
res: **5434.709** kWh
